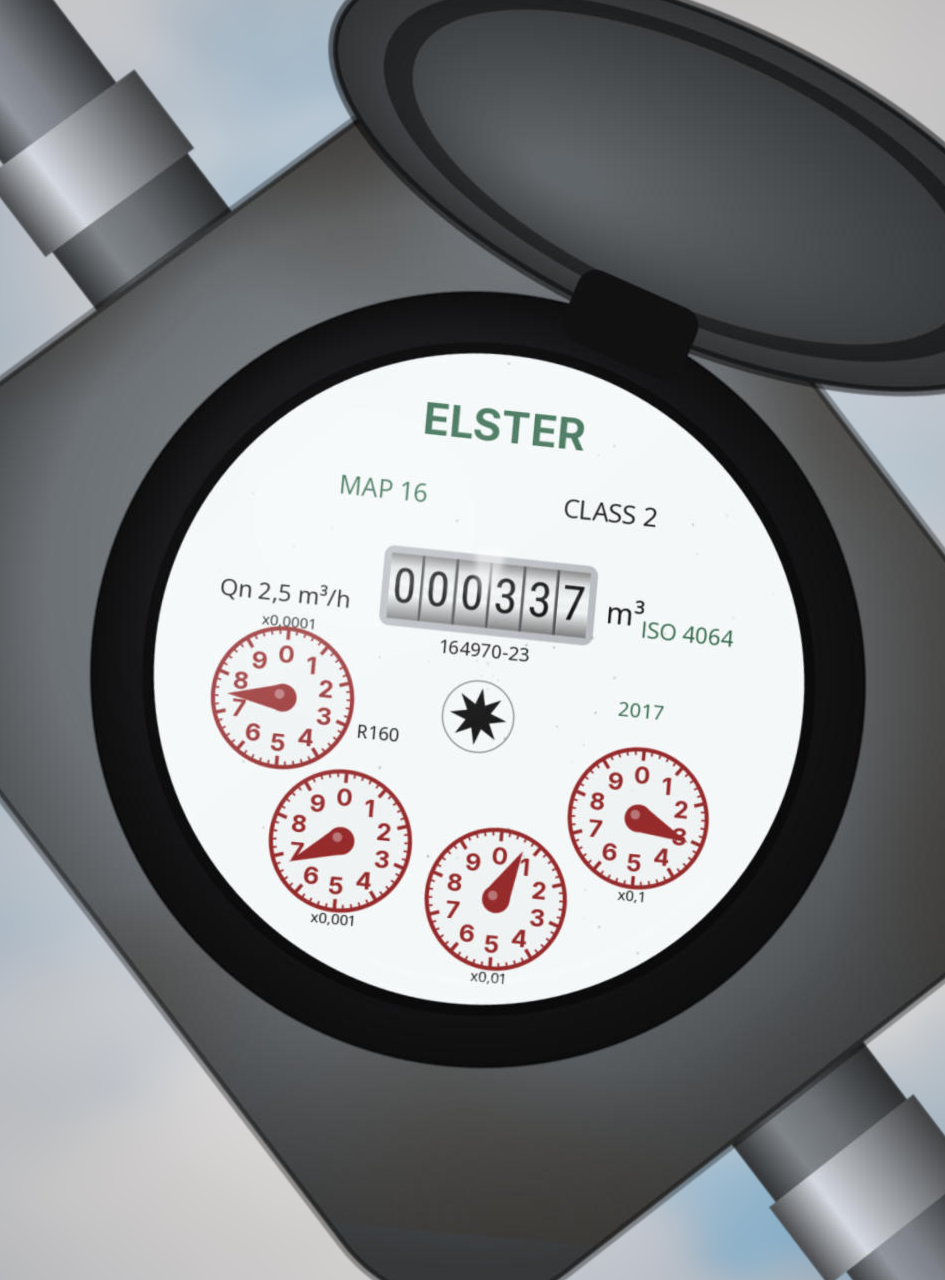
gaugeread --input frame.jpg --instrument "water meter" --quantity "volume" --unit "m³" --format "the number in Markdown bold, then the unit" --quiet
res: **337.3067** m³
